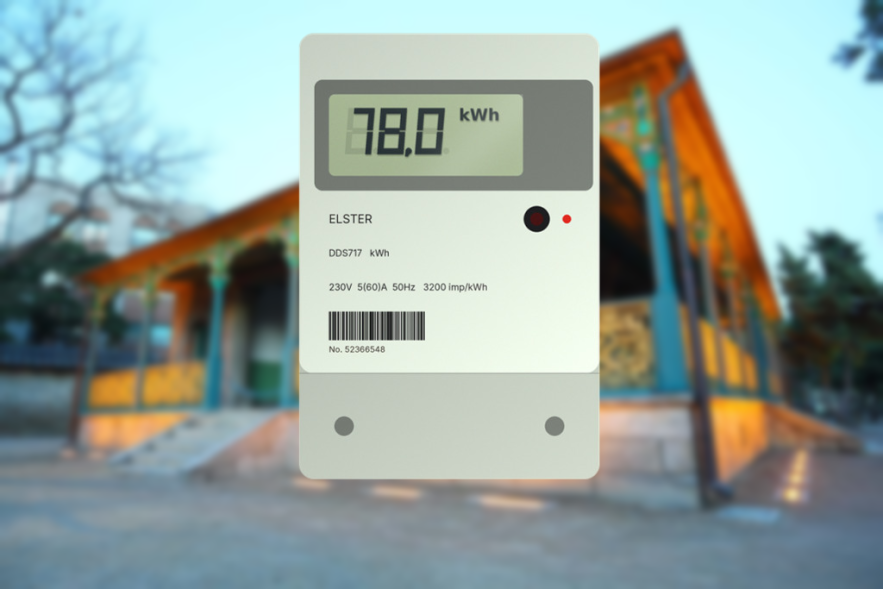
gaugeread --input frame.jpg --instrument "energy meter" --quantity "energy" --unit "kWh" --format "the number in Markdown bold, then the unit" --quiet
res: **78.0** kWh
